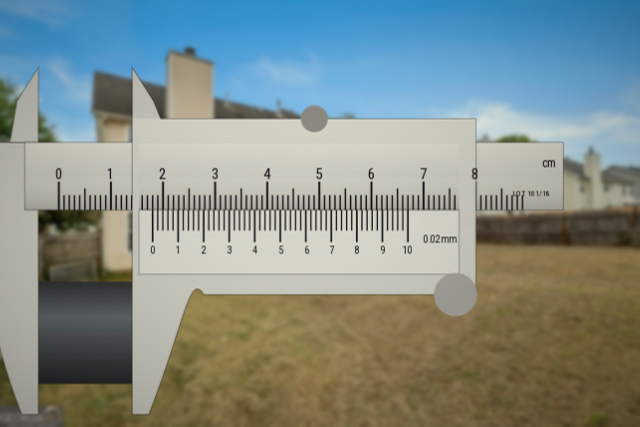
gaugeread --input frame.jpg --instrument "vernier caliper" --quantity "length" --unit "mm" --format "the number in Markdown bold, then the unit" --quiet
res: **18.0** mm
